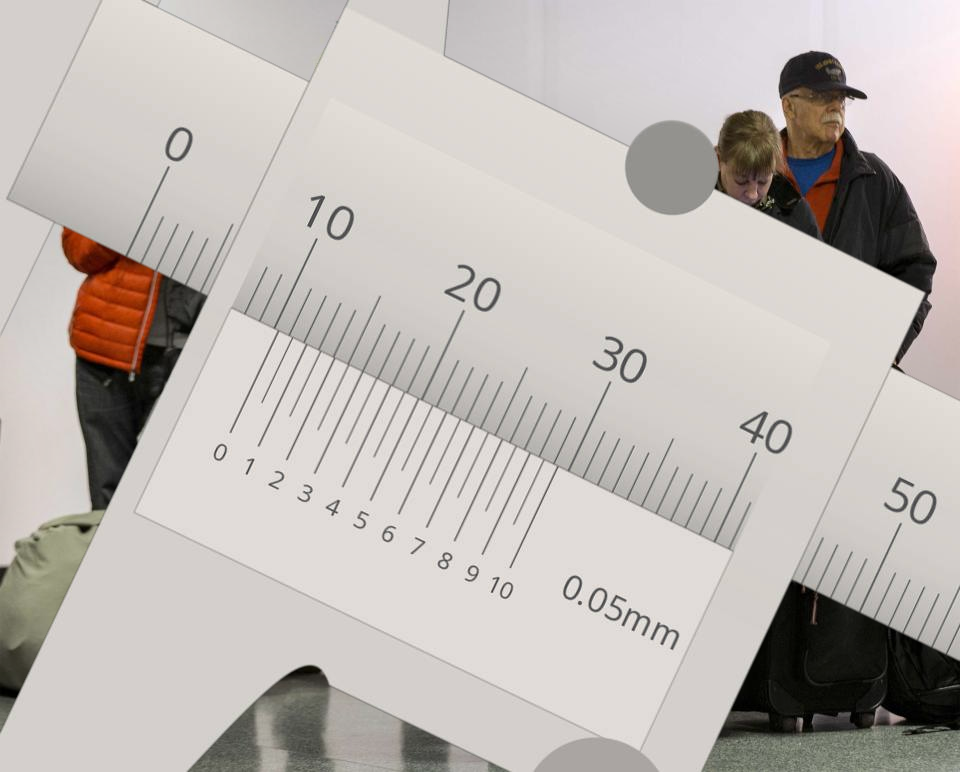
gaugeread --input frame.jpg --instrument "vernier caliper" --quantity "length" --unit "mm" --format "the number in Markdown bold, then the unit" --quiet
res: **10.3** mm
